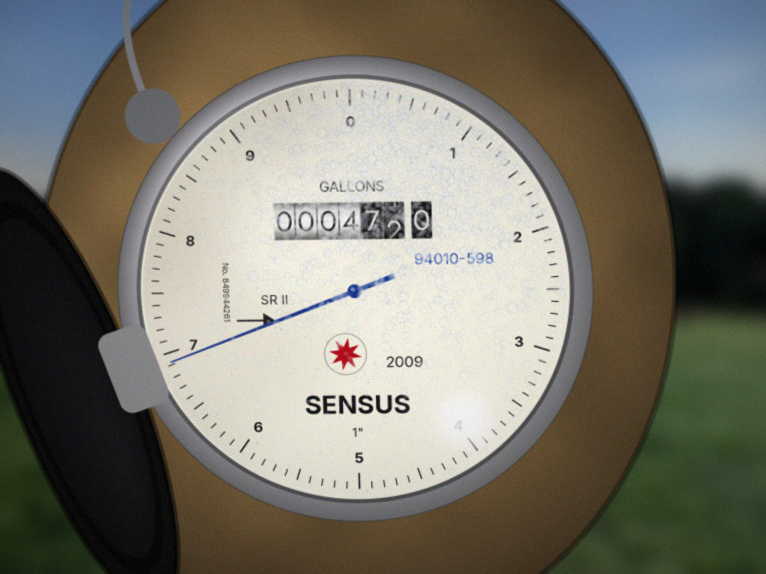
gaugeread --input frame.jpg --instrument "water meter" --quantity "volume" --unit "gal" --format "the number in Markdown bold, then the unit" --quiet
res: **4716.9** gal
